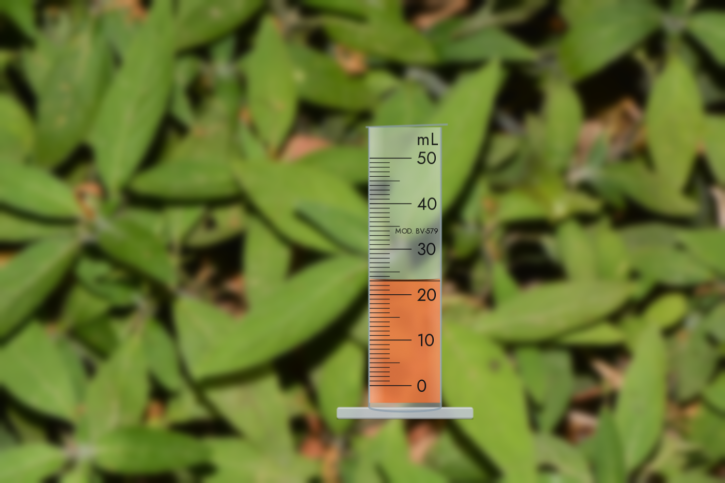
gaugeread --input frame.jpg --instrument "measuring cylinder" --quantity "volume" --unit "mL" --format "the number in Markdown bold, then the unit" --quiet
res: **23** mL
